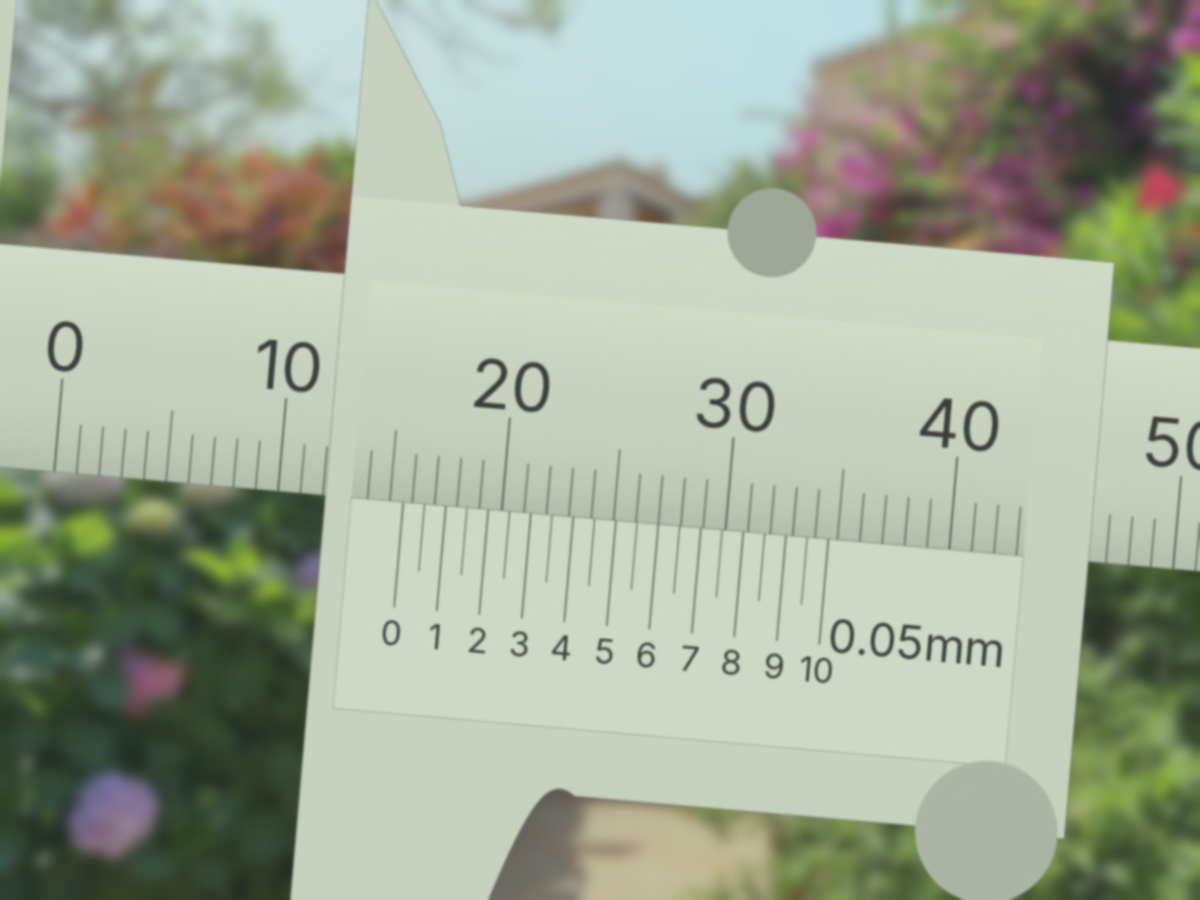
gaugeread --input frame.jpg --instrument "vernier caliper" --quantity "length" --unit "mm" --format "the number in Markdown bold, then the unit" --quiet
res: **15.6** mm
